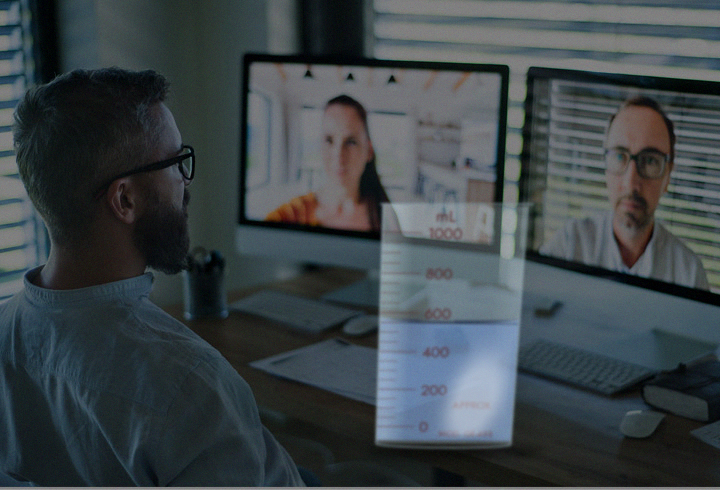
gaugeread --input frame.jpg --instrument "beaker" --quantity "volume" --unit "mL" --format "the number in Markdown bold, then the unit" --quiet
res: **550** mL
